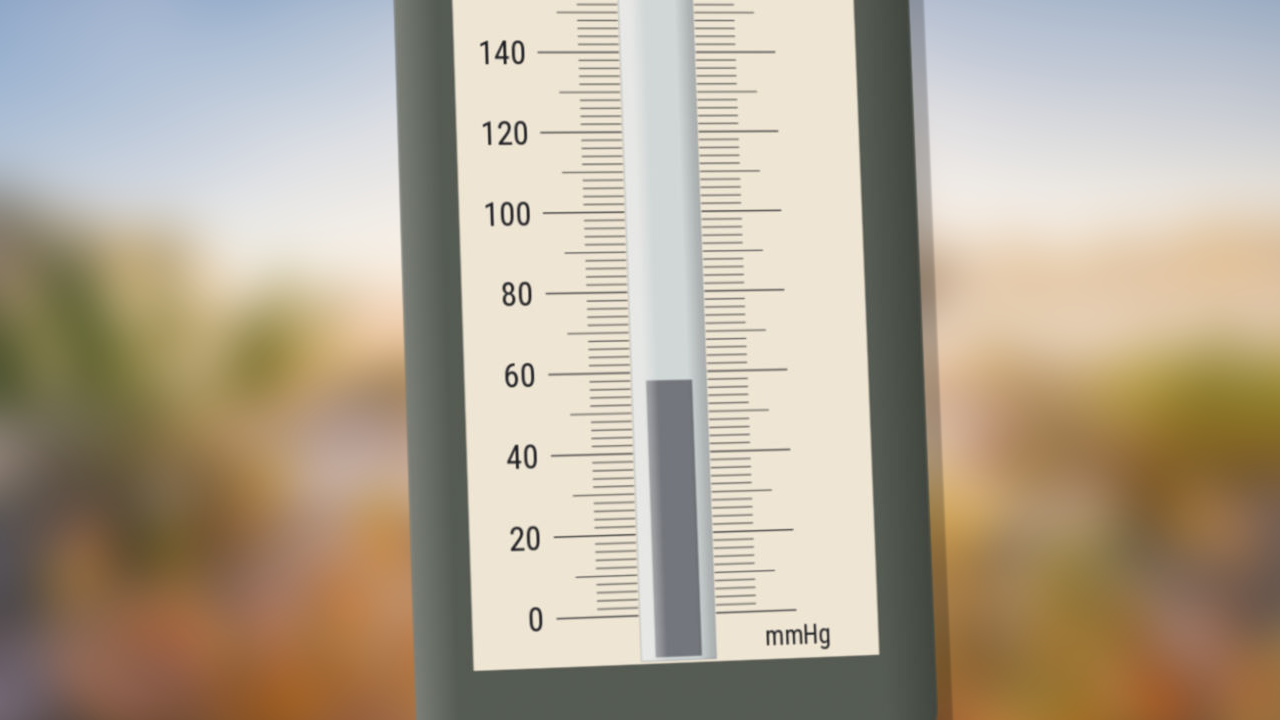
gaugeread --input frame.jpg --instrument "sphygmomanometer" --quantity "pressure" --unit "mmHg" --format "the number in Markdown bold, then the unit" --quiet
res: **58** mmHg
